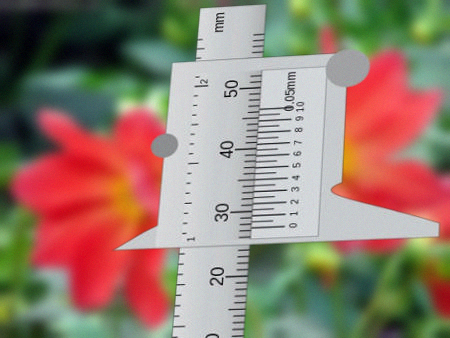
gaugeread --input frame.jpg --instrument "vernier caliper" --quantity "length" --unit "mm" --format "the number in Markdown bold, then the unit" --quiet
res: **27.4** mm
